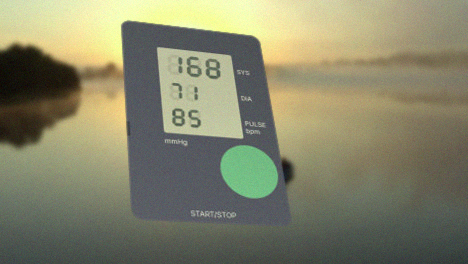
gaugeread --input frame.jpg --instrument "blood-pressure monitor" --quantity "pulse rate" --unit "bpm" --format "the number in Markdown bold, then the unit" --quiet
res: **85** bpm
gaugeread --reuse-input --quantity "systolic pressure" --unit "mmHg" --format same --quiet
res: **168** mmHg
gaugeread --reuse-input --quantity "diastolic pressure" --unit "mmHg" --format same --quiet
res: **71** mmHg
